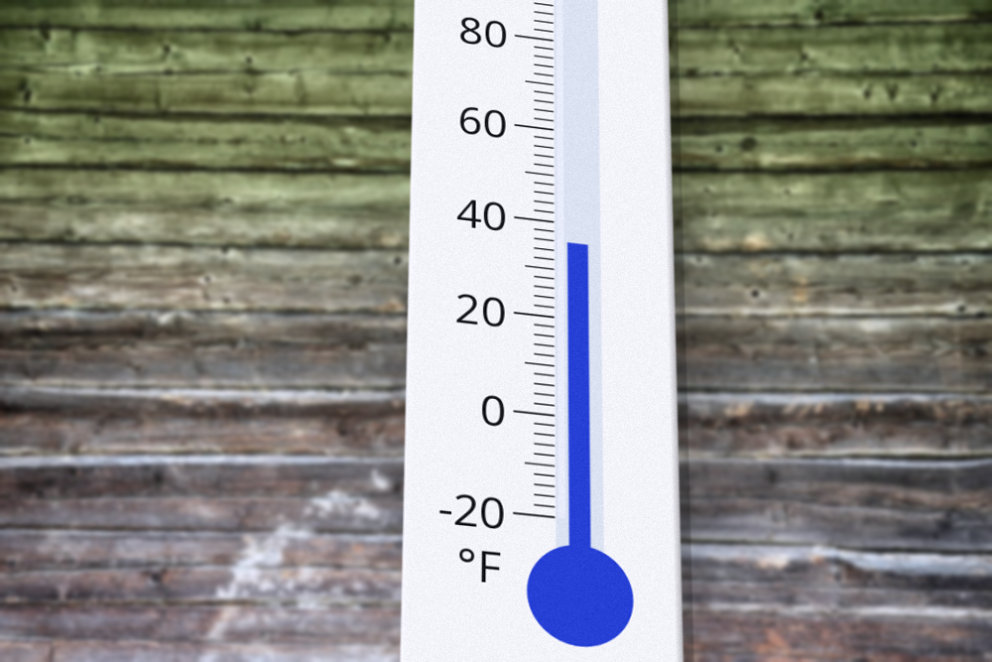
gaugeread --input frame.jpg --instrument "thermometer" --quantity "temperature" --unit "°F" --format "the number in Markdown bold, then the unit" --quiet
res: **36** °F
